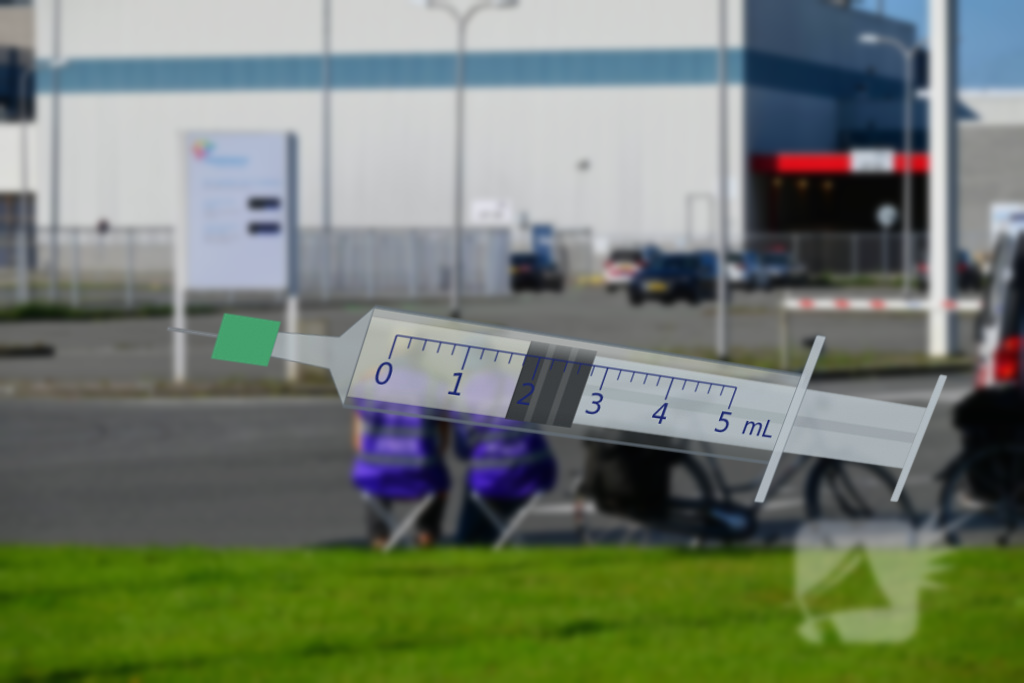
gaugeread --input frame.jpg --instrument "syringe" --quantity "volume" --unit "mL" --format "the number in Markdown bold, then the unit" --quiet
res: **1.8** mL
